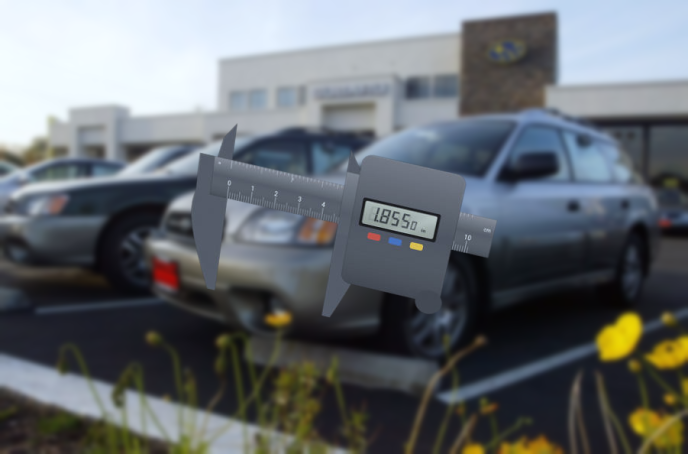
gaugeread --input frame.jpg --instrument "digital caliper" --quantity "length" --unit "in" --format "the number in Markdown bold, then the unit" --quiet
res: **1.8550** in
